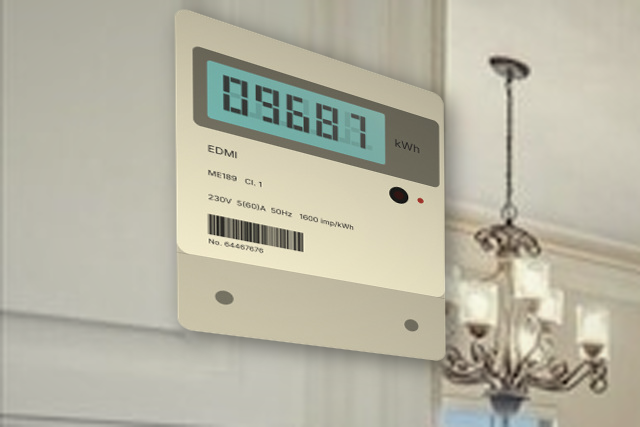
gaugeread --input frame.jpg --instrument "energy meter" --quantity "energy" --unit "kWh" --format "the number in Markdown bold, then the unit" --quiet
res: **9687** kWh
